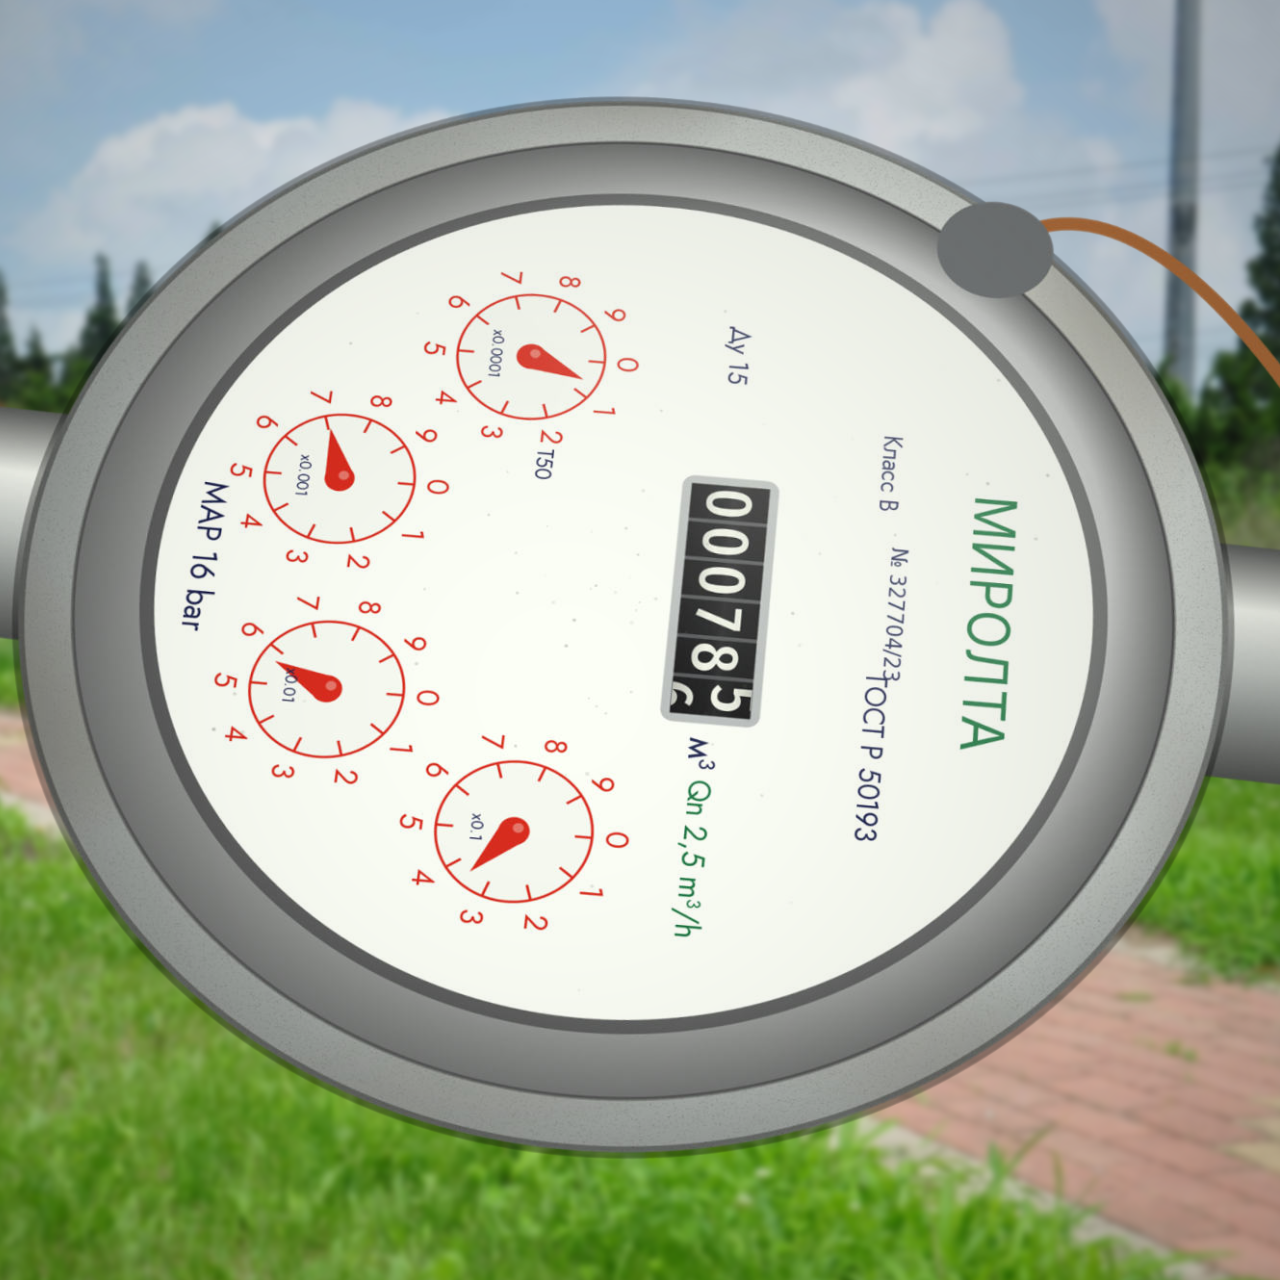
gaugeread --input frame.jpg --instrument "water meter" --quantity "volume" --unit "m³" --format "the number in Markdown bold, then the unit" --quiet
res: **785.3570** m³
